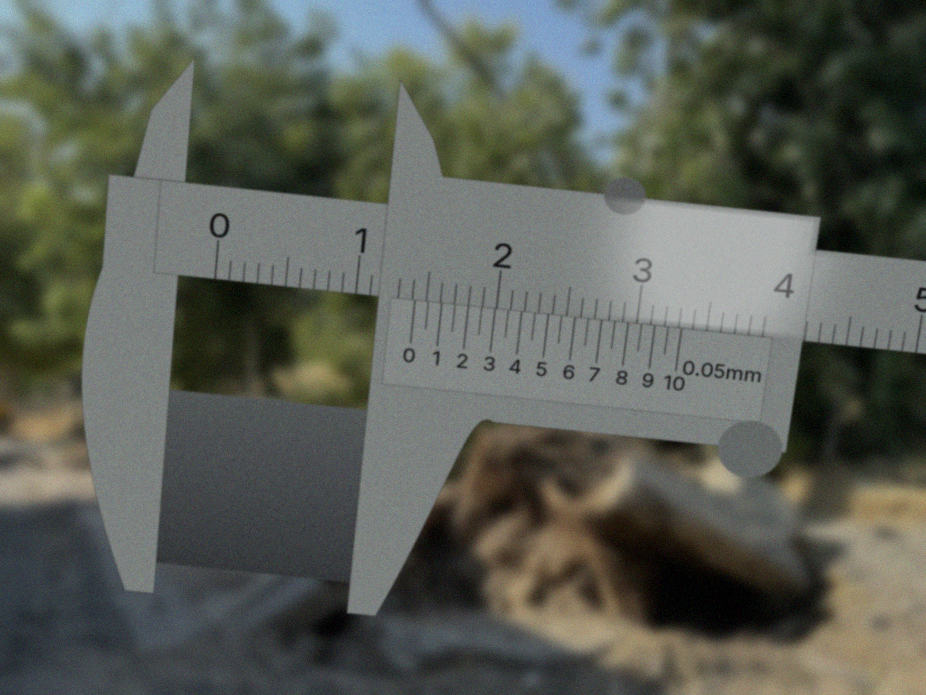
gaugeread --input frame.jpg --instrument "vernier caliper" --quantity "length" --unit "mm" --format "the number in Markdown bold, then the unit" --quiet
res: **14.2** mm
